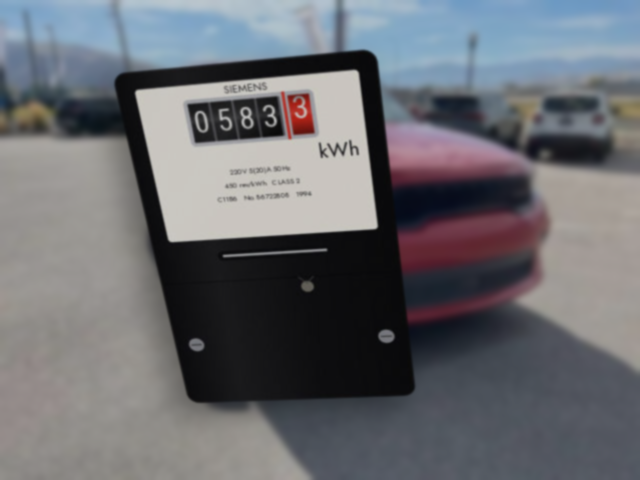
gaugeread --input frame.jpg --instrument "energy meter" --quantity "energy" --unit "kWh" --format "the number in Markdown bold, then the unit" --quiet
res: **583.3** kWh
